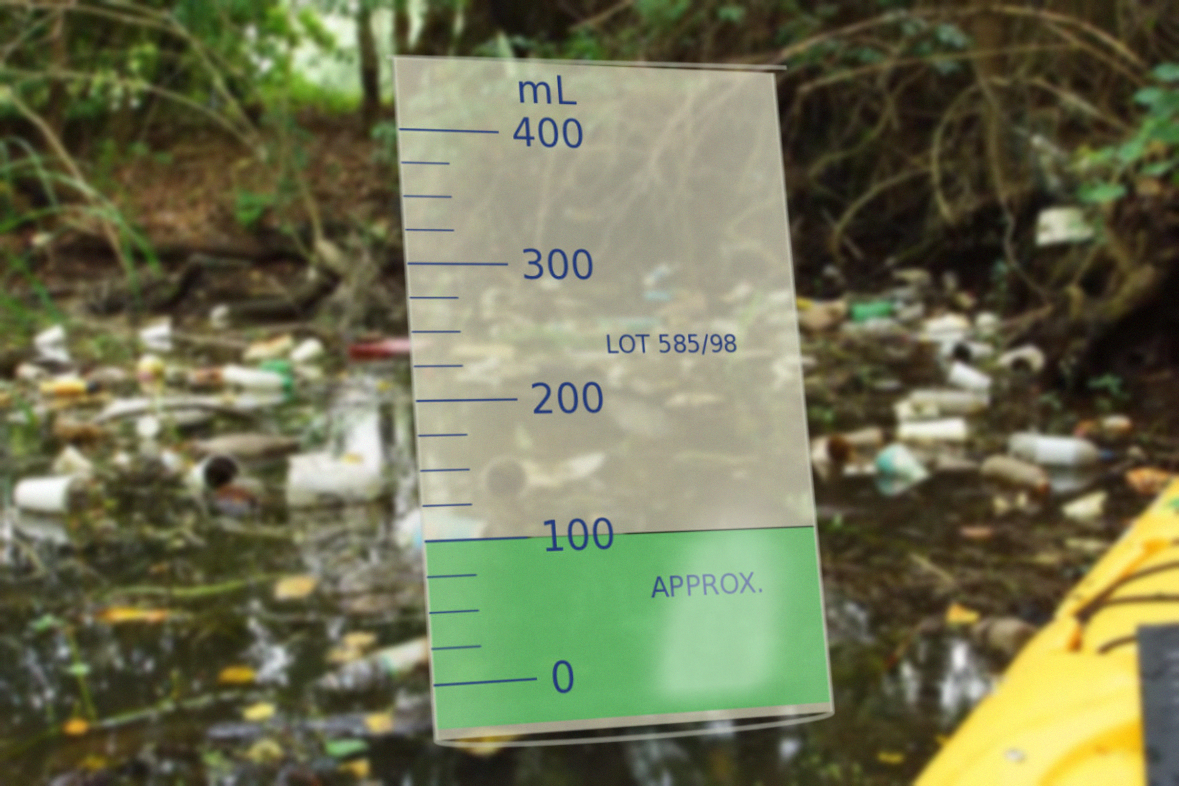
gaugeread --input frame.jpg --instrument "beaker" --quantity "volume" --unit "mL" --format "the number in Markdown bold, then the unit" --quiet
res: **100** mL
